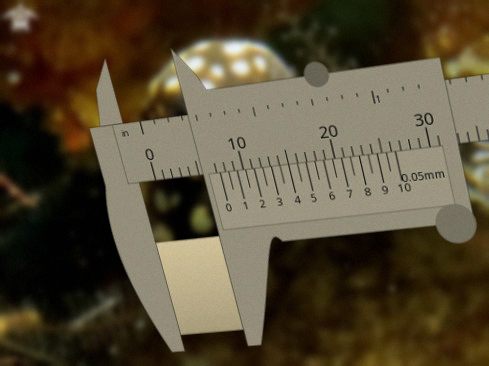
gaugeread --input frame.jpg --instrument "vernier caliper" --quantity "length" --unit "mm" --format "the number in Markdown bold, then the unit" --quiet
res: **7.4** mm
